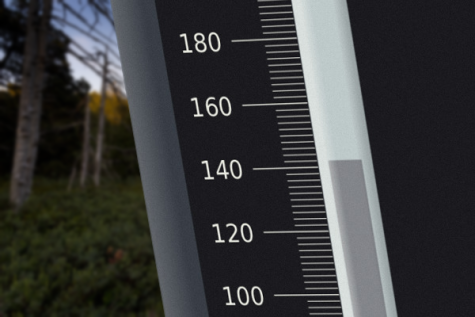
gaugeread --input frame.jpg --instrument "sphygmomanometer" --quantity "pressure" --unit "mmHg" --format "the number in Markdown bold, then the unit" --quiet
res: **142** mmHg
